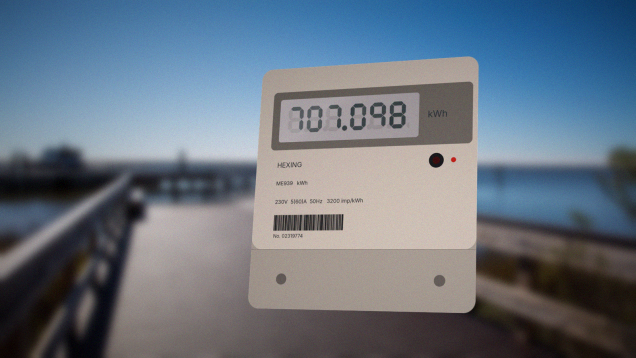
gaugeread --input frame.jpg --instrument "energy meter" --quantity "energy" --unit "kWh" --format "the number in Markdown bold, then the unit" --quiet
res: **707.098** kWh
